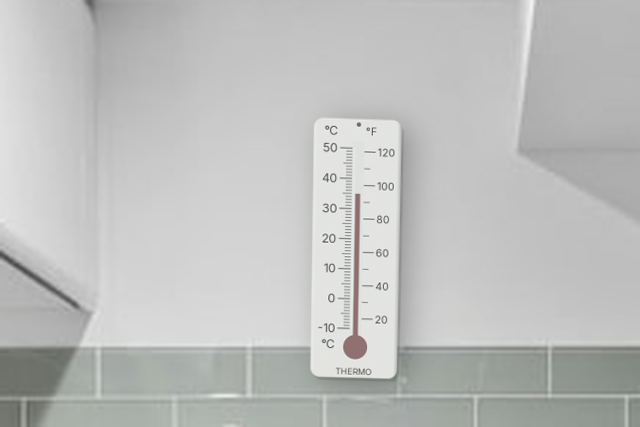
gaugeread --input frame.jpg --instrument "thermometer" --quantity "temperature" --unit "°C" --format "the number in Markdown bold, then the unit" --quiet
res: **35** °C
